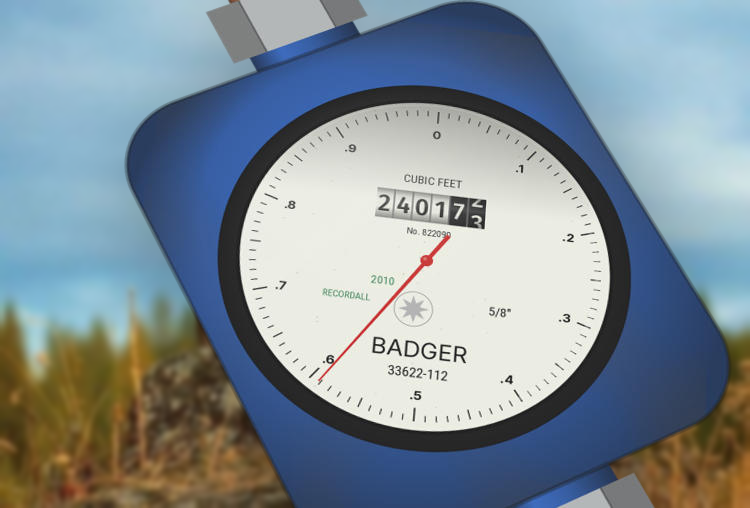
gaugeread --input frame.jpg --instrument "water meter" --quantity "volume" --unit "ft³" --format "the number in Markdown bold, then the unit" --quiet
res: **240172.59** ft³
